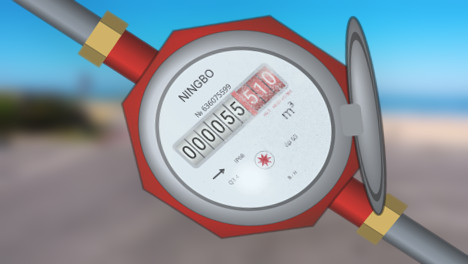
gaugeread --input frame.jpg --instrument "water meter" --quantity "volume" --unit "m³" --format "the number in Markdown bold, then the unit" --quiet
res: **55.510** m³
